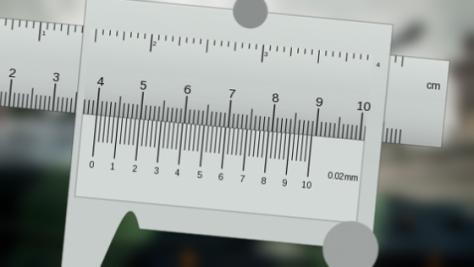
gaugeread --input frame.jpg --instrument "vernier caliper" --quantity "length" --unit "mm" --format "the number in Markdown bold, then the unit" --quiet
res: **40.0** mm
